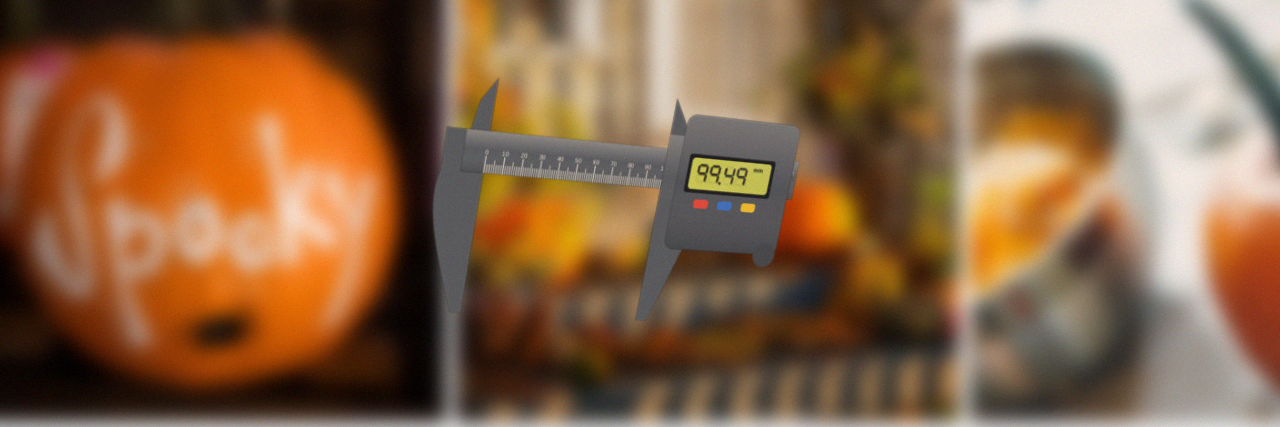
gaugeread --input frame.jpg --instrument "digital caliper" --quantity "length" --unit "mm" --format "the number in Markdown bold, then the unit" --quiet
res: **99.49** mm
